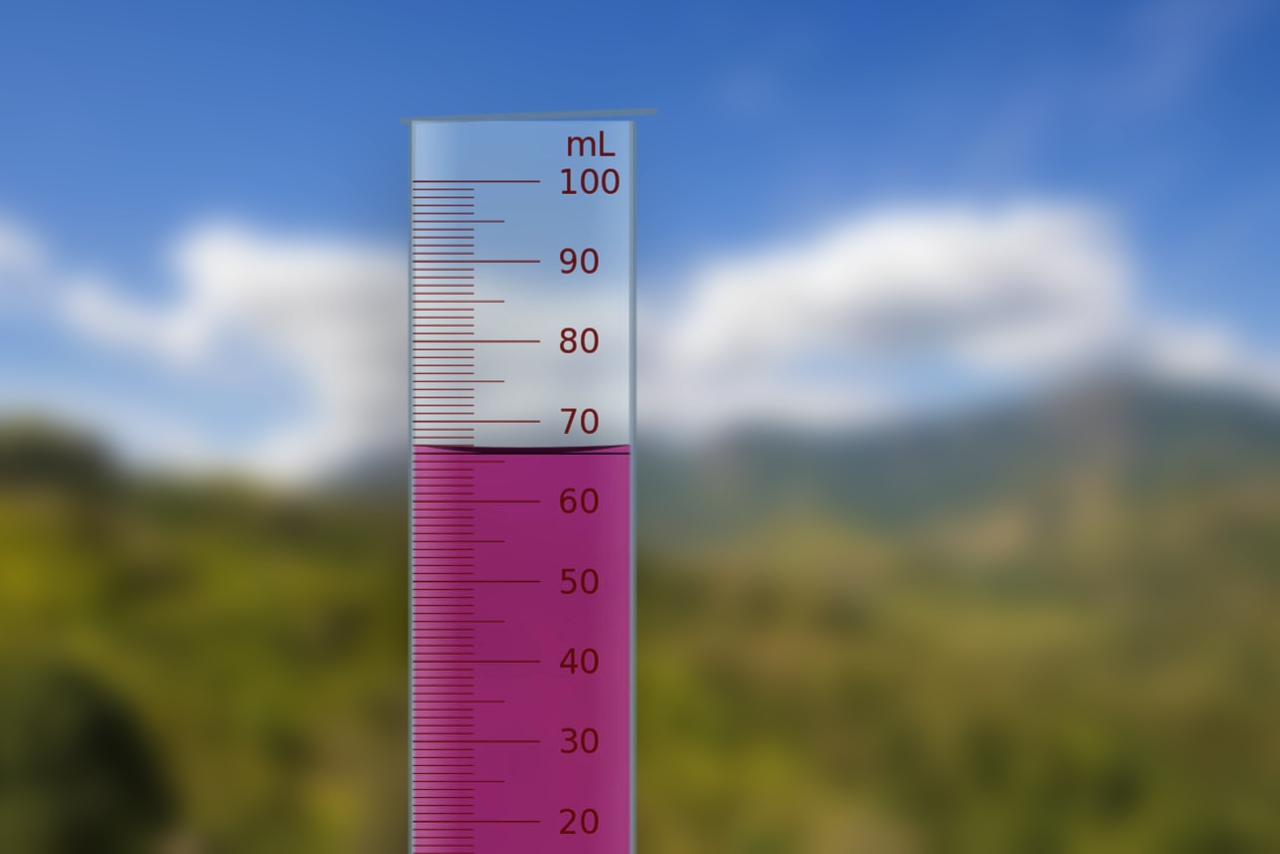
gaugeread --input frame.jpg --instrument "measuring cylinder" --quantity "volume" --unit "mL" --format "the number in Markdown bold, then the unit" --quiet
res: **66** mL
